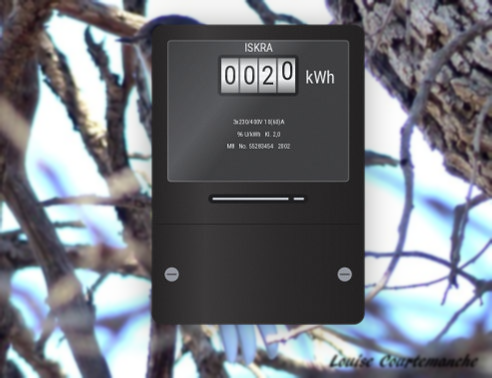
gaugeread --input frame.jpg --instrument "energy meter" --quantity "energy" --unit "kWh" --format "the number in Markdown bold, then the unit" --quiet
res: **20** kWh
